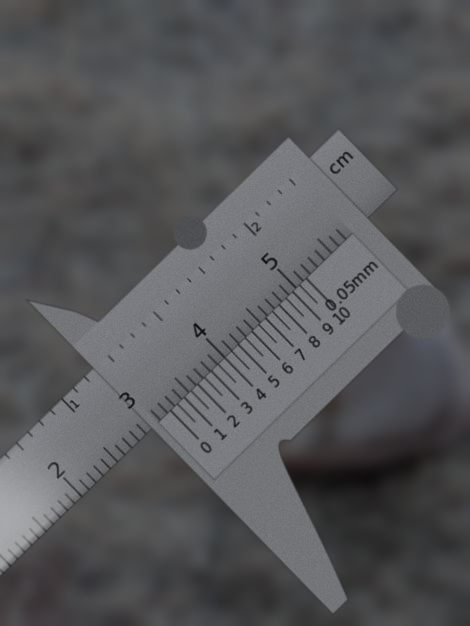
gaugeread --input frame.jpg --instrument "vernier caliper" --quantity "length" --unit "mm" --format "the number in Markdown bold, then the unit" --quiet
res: **32.4** mm
